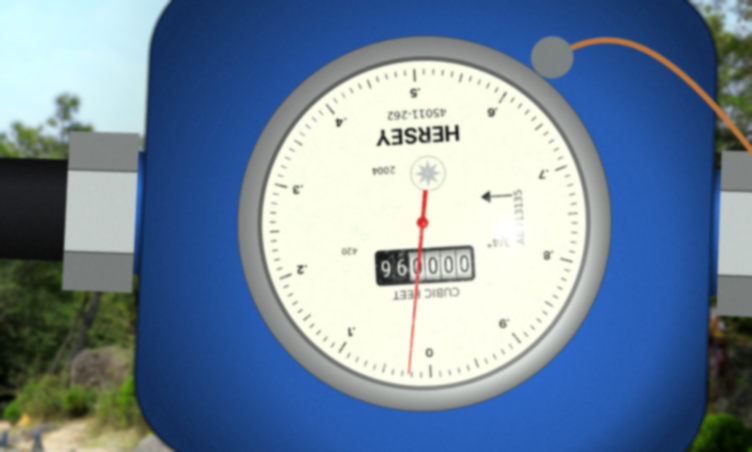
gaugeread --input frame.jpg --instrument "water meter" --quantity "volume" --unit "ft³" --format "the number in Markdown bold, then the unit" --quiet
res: **96.02** ft³
